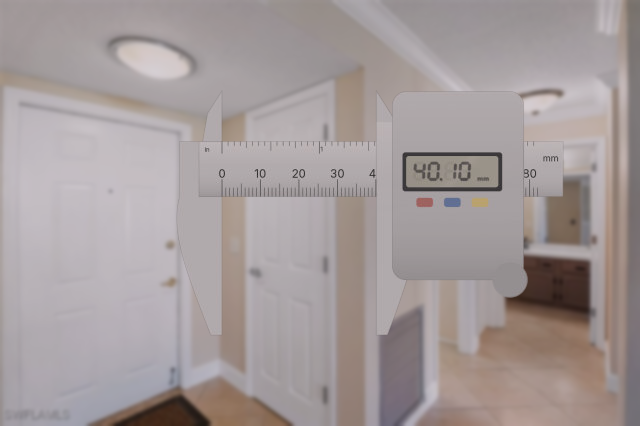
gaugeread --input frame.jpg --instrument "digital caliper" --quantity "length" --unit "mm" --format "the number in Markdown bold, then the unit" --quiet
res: **40.10** mm
